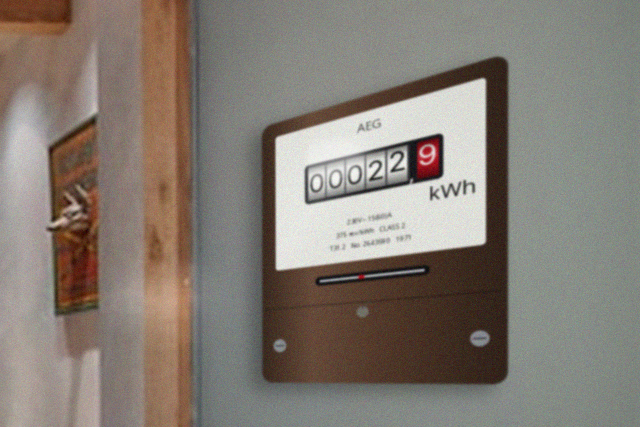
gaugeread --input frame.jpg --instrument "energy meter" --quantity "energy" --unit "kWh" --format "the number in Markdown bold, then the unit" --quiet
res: **22.9** kWh
